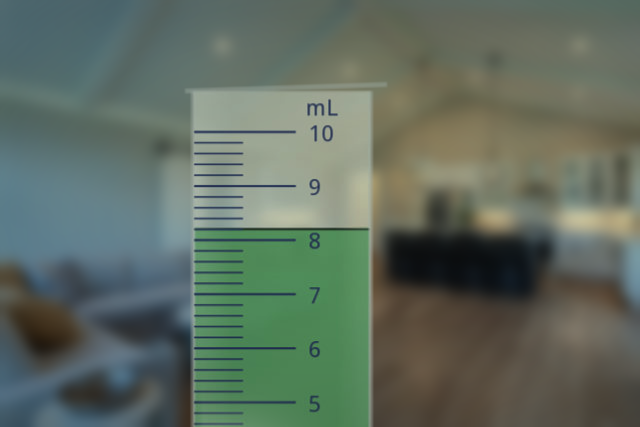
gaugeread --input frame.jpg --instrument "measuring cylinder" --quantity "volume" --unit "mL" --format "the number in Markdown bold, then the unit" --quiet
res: **8.2** mL
